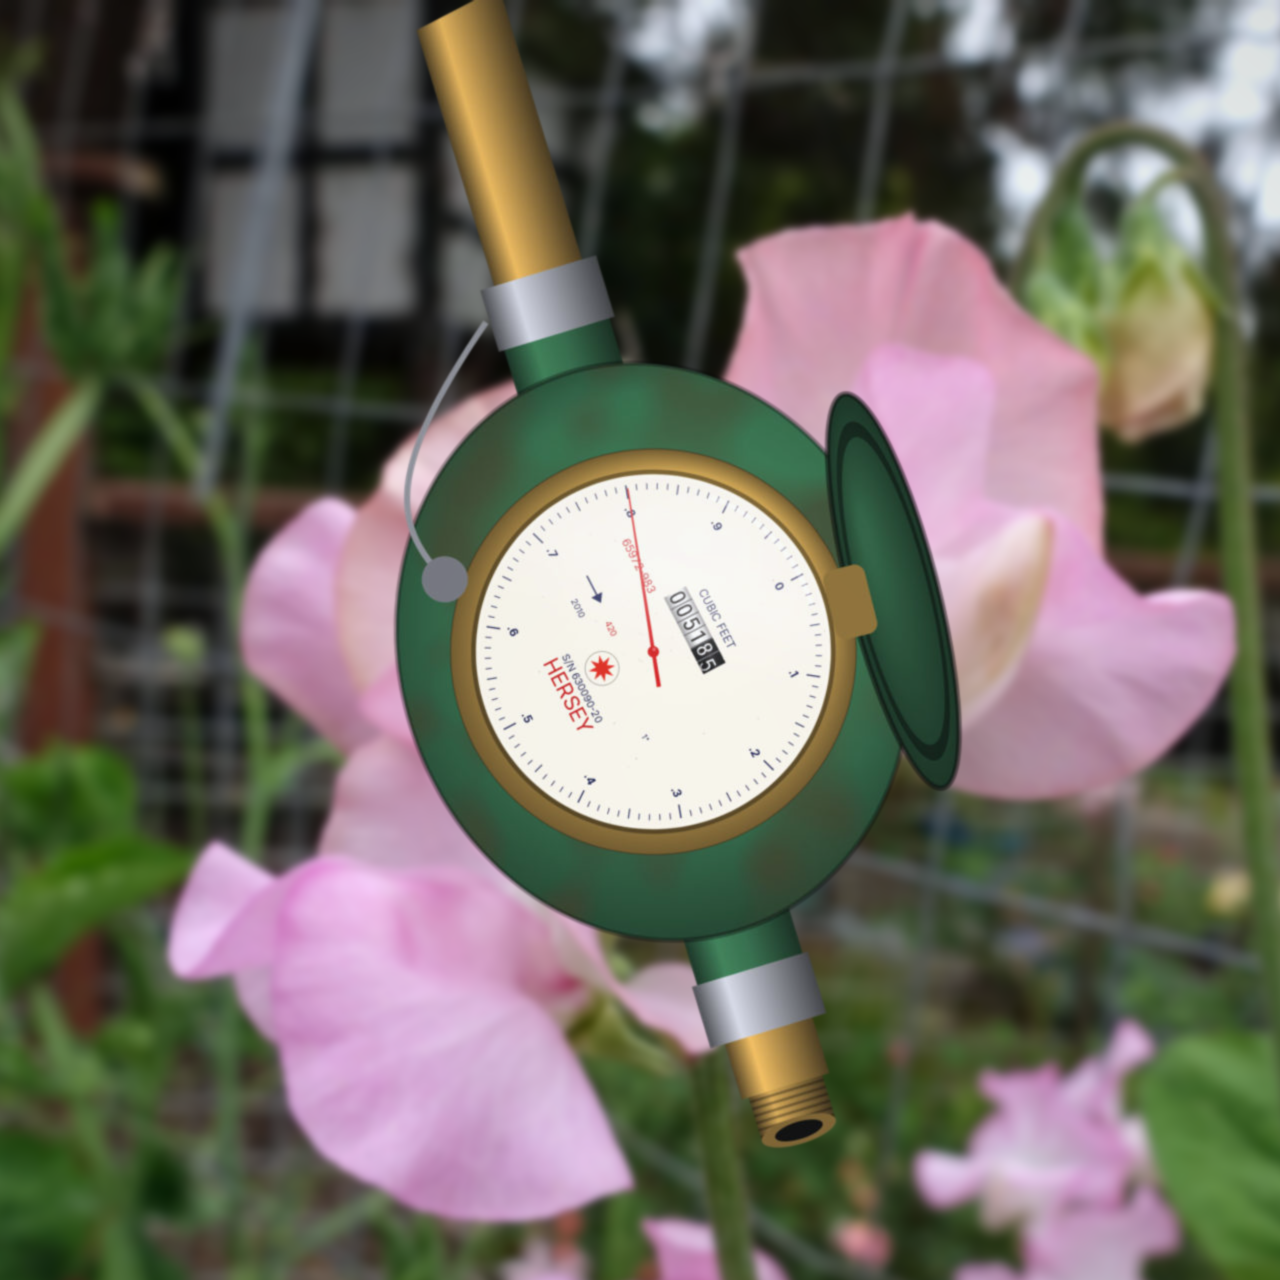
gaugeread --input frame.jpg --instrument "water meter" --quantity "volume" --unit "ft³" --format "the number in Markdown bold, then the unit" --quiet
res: **5184.80** ft³
